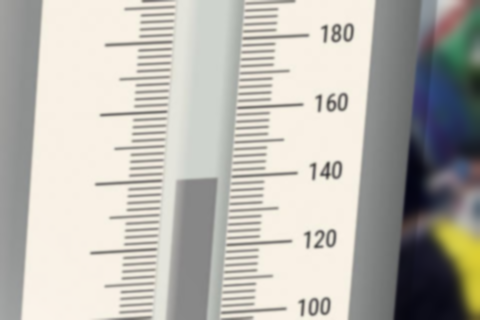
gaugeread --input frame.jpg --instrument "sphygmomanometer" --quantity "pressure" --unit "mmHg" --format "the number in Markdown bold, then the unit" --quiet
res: **140** mmHg
